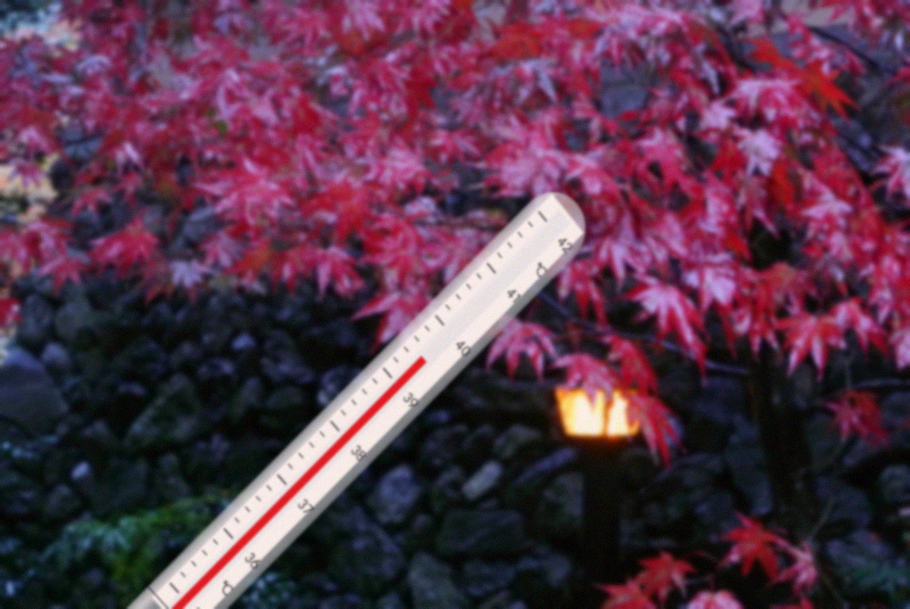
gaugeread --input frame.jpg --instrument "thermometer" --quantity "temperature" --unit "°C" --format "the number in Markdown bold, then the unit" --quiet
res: **39.5** °C
